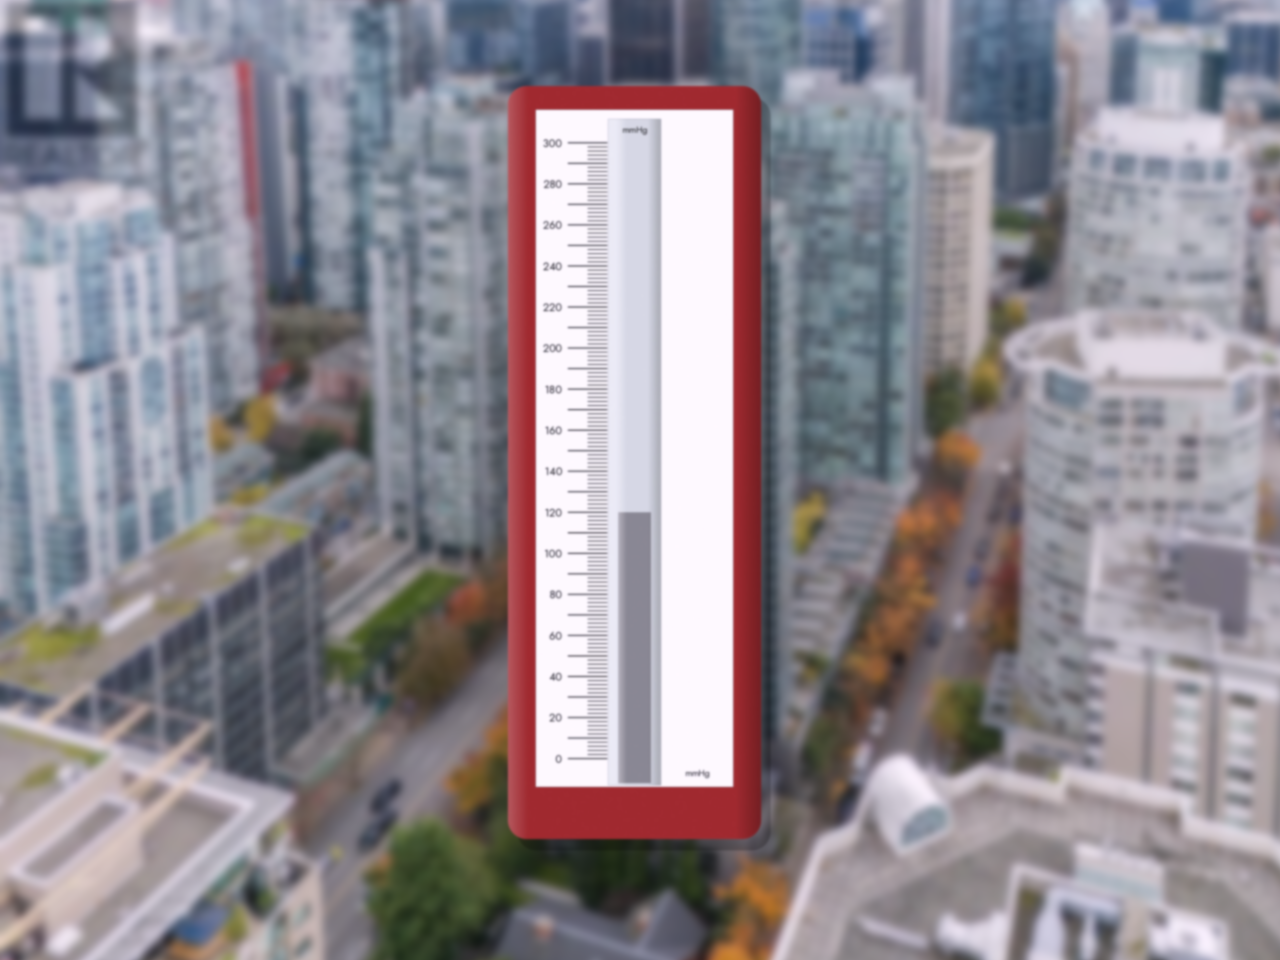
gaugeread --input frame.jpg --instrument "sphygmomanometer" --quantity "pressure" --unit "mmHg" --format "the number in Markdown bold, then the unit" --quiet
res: **120** mmHg
